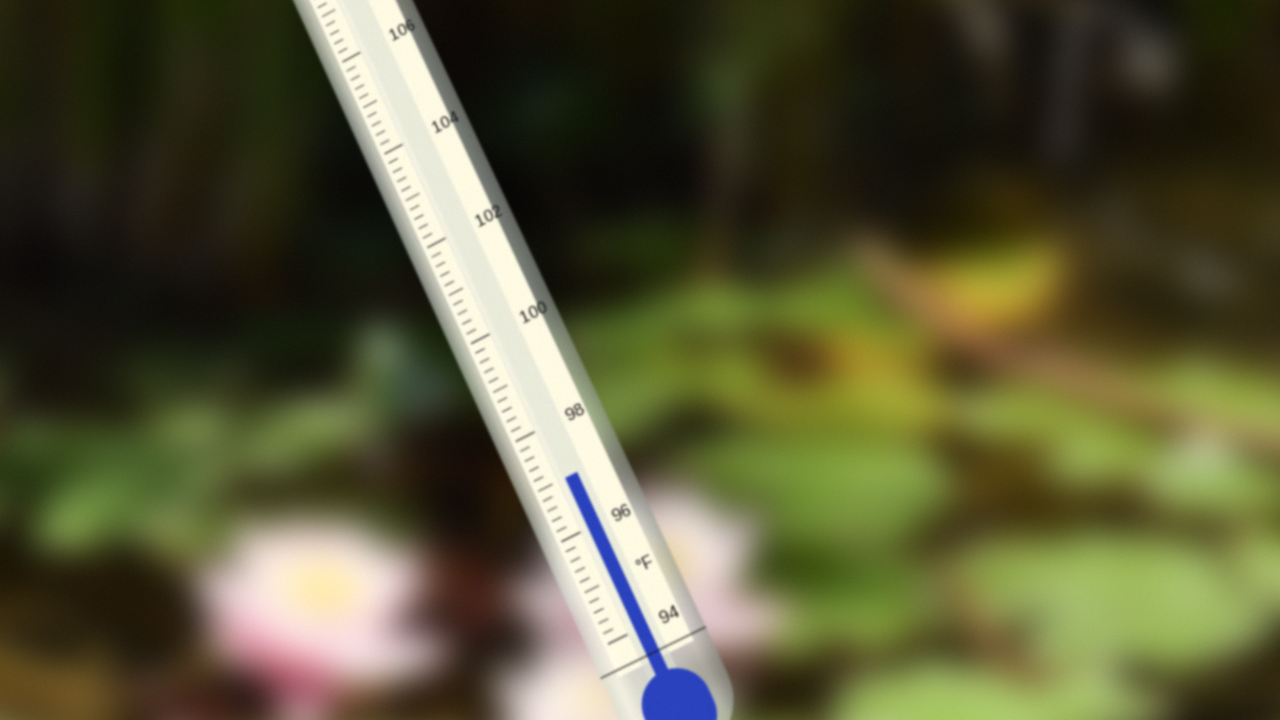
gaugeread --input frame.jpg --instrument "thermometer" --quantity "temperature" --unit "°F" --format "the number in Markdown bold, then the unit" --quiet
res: **97** °F
